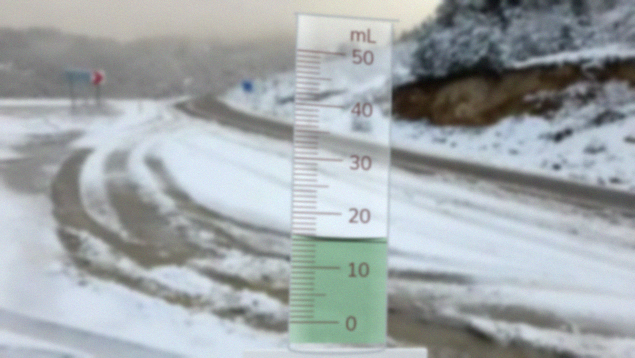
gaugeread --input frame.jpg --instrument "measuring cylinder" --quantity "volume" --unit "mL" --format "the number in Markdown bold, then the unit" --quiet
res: **15** mL
